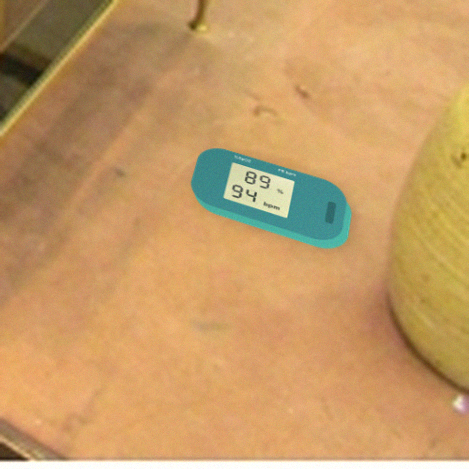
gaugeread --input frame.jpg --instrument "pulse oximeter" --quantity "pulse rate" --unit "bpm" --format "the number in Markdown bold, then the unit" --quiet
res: **94** bpm
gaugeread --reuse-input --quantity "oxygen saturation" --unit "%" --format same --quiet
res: **89** %
